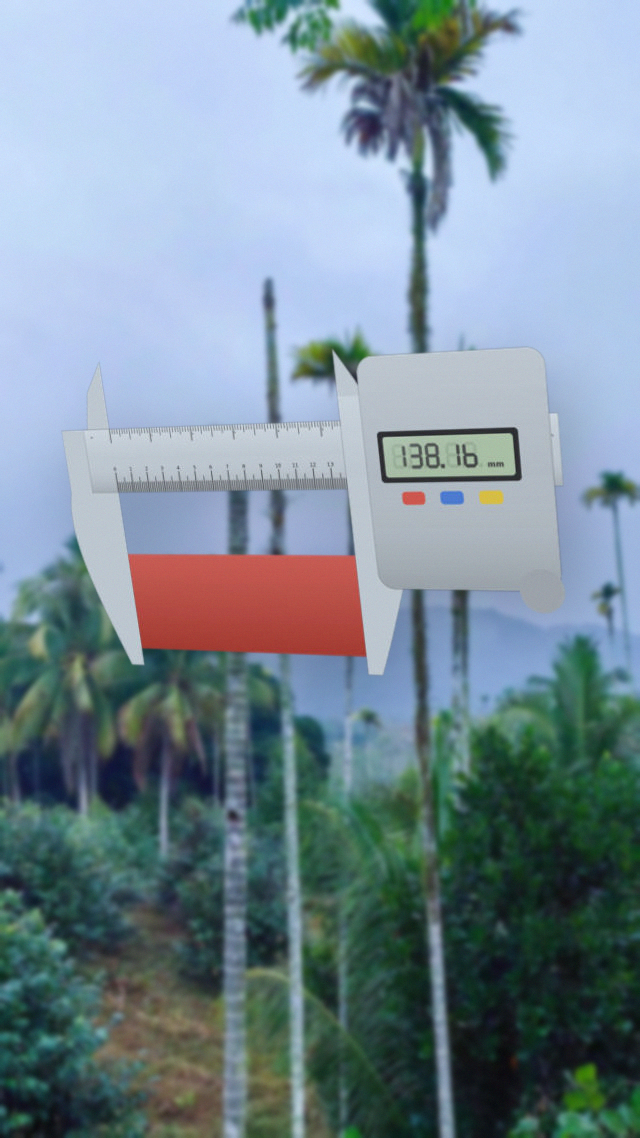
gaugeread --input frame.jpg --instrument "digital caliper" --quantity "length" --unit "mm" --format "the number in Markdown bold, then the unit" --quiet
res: **138.16** mm
